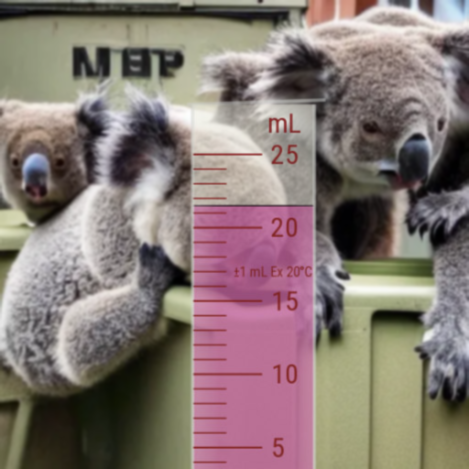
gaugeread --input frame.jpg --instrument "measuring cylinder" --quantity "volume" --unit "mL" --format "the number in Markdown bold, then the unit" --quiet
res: **21.5** mL
